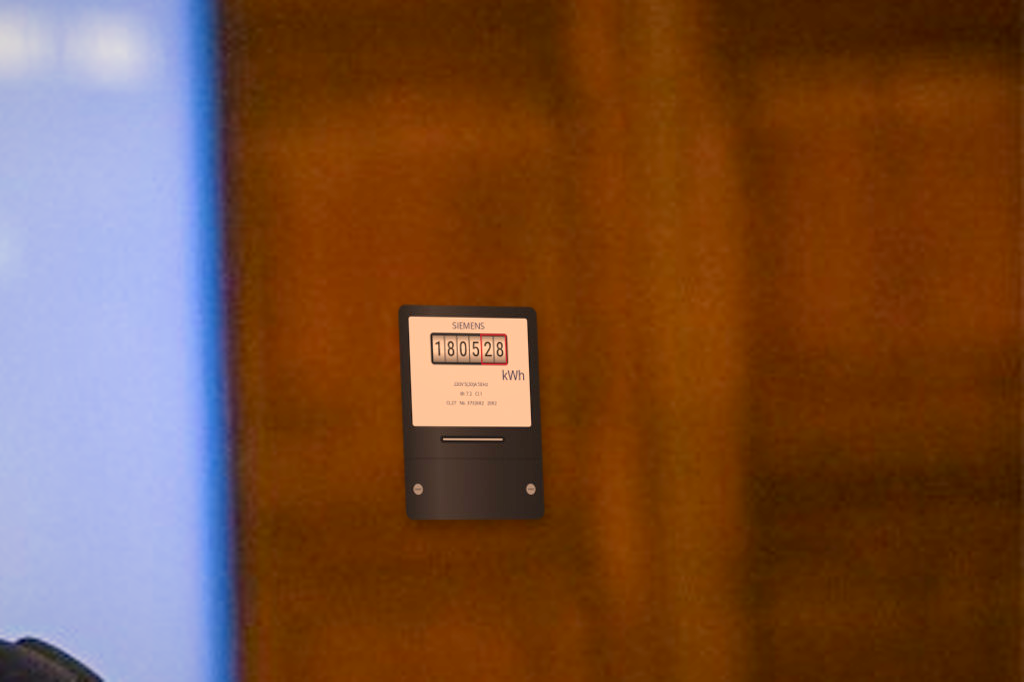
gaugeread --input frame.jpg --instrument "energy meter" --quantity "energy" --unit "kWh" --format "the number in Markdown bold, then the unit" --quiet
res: **1805.28** kWh
